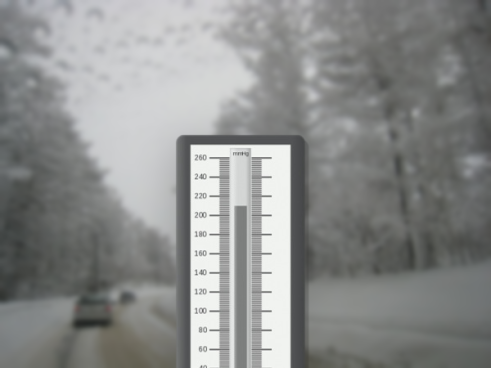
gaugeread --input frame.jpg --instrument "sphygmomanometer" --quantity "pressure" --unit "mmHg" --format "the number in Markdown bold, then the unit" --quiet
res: **210** mmHg
